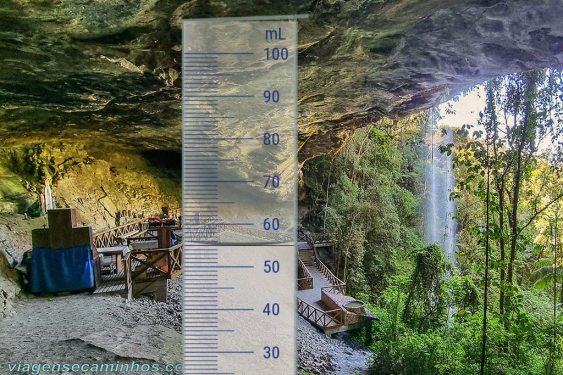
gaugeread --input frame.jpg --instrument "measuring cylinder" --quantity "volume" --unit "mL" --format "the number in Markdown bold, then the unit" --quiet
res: **55** mL
